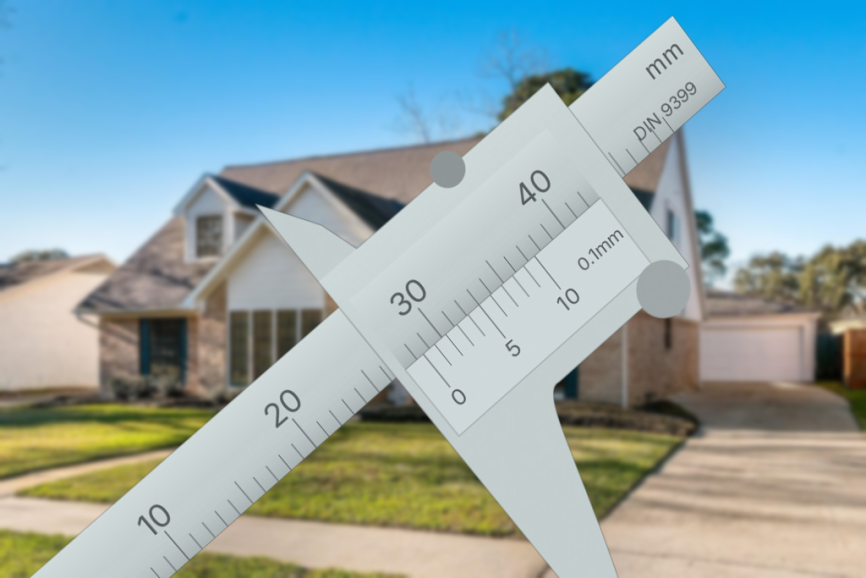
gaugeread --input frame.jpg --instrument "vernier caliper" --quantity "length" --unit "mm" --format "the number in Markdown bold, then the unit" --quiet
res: **28.5** mm
